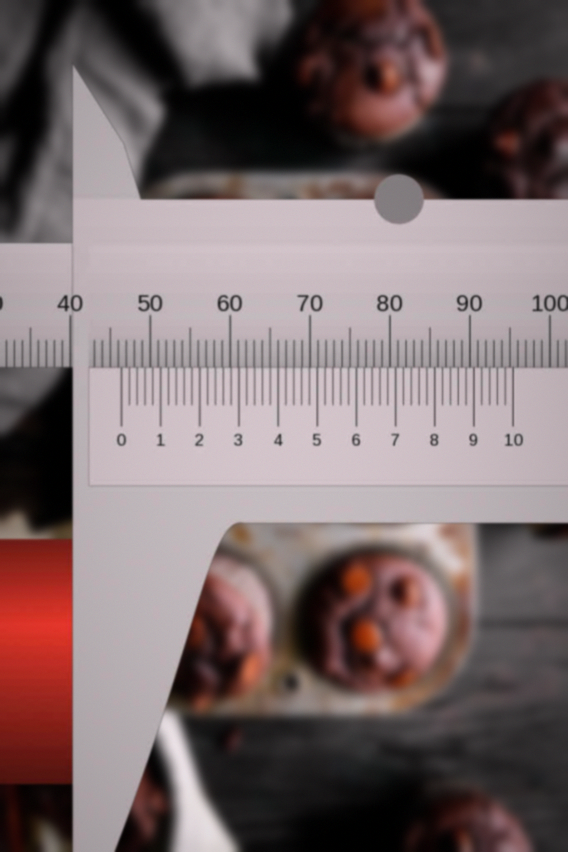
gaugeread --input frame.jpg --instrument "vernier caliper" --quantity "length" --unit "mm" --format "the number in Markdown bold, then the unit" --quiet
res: **46.4** mm
